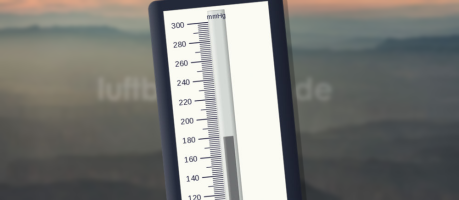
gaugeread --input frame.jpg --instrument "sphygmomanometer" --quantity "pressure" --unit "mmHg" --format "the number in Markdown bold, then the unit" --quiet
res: **180** mmHg
